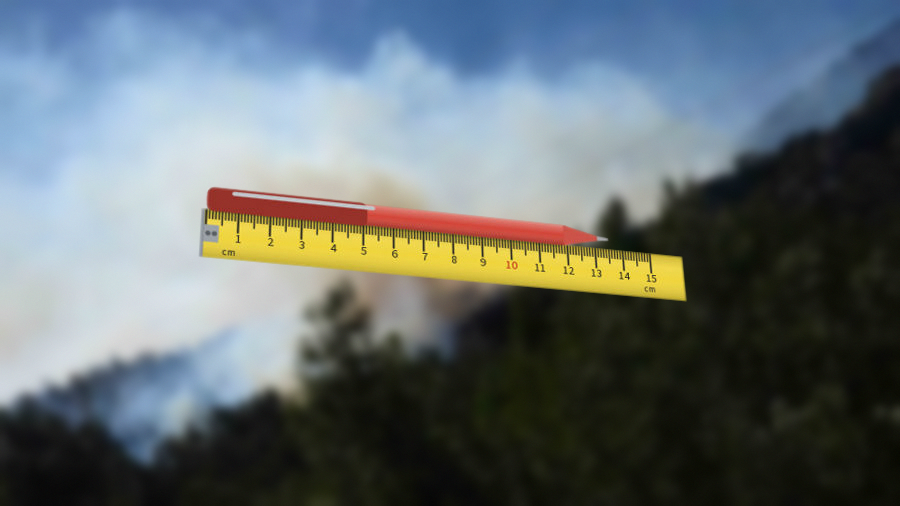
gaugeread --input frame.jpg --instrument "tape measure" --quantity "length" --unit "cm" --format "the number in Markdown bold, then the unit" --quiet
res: **13.5** cm
